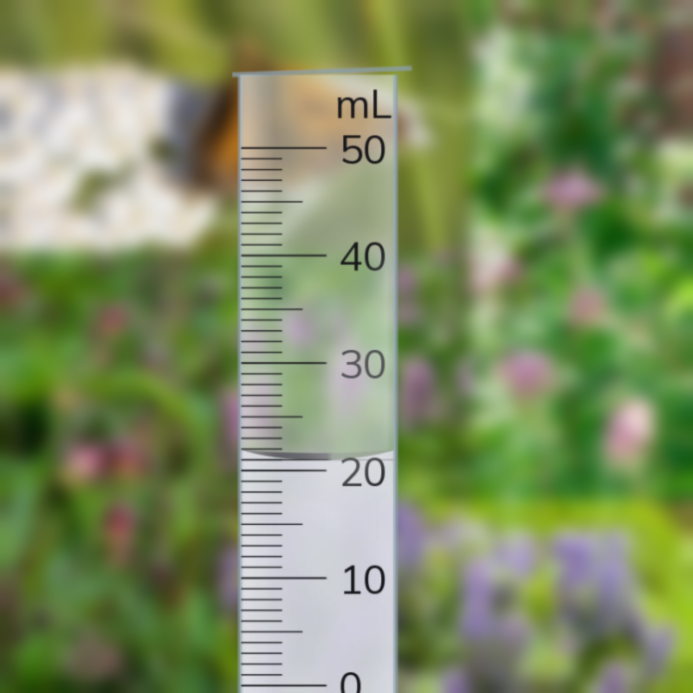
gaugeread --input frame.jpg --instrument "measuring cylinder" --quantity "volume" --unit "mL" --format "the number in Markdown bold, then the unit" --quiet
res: **21** mL
